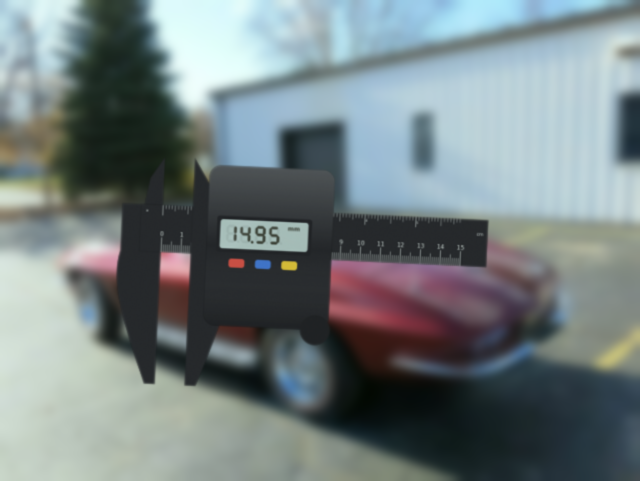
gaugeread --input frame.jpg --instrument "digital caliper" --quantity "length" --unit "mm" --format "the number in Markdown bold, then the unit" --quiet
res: **14.95** mm
